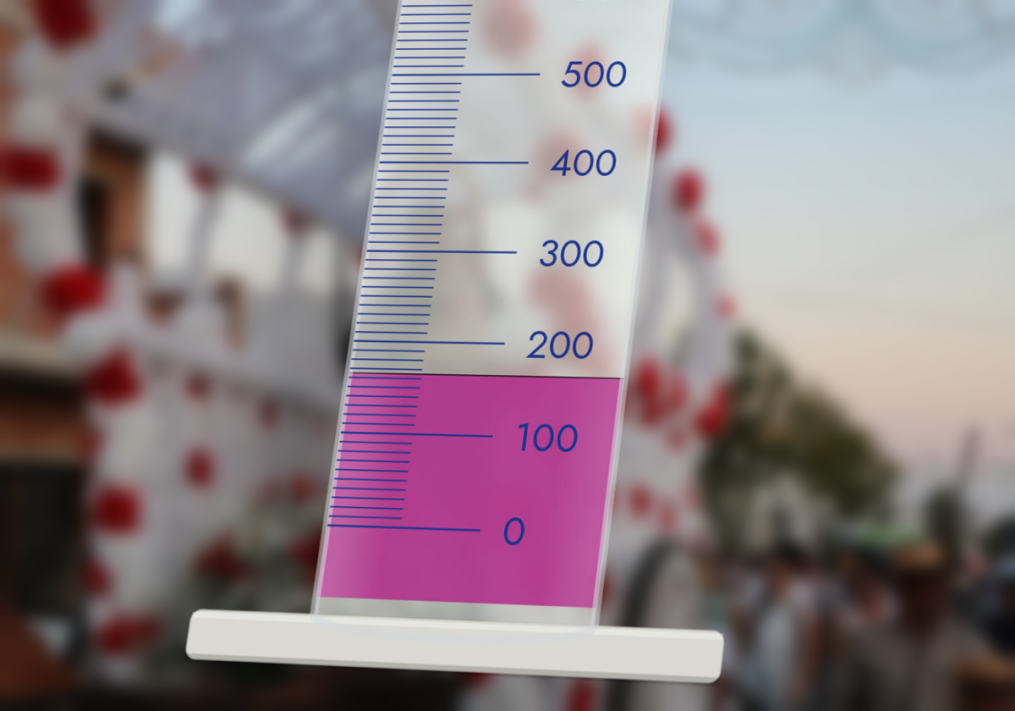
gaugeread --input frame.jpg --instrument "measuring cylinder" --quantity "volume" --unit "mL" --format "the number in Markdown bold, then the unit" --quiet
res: **165** mL
